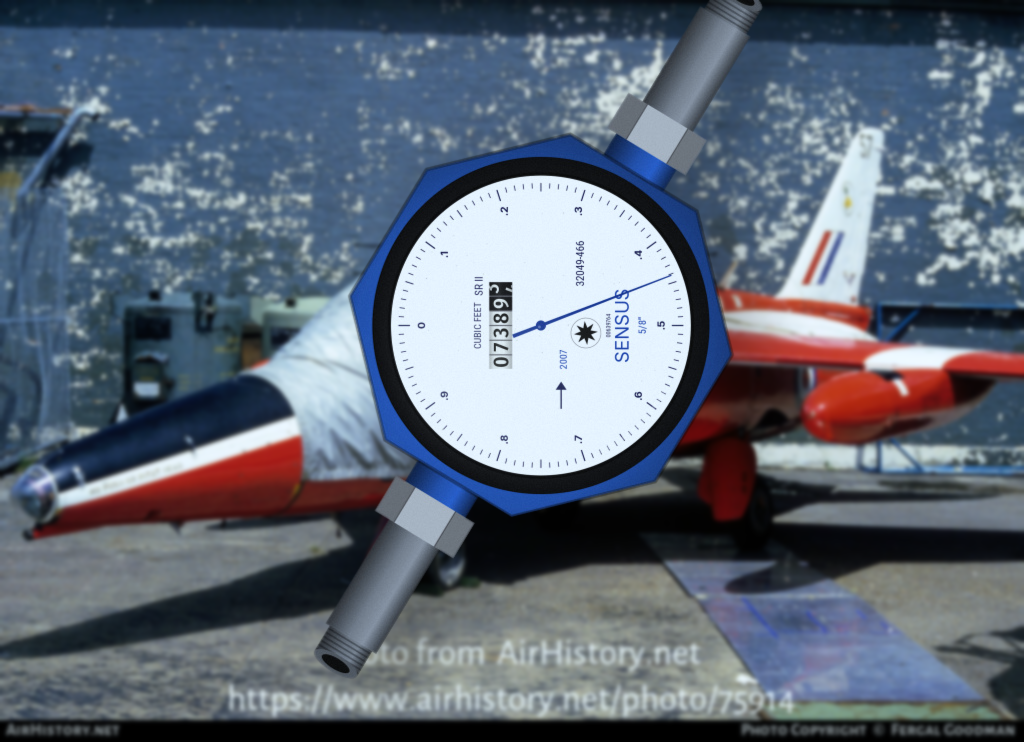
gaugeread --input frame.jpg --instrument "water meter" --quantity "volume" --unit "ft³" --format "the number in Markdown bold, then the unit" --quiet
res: **73893.44** ft³
